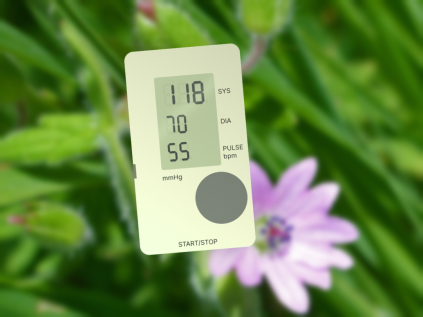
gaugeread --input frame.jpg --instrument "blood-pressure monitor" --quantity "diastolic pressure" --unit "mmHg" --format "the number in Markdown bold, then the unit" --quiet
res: **70** mmHg
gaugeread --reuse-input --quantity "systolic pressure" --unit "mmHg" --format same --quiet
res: **118** mmHg
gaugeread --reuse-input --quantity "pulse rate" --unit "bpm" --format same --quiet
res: **55** bpm
